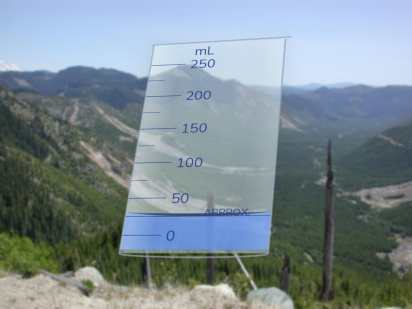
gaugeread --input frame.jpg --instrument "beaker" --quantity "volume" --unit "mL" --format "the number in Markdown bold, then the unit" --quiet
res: **25** mL
